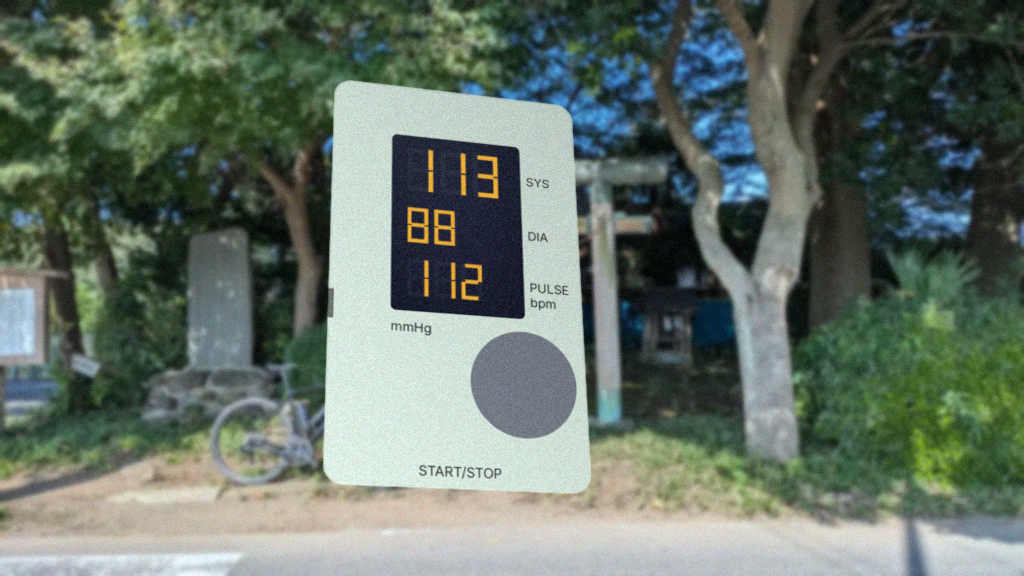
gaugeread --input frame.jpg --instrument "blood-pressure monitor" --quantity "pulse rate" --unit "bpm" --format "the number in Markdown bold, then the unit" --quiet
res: **112** bpm
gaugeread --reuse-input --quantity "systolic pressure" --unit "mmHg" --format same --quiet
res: **113** mmHg
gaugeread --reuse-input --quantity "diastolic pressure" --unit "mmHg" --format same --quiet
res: **88** mmHg
